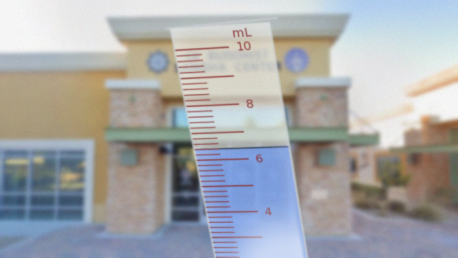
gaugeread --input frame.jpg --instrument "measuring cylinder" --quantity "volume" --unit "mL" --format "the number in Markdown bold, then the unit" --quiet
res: **6.4** mL
